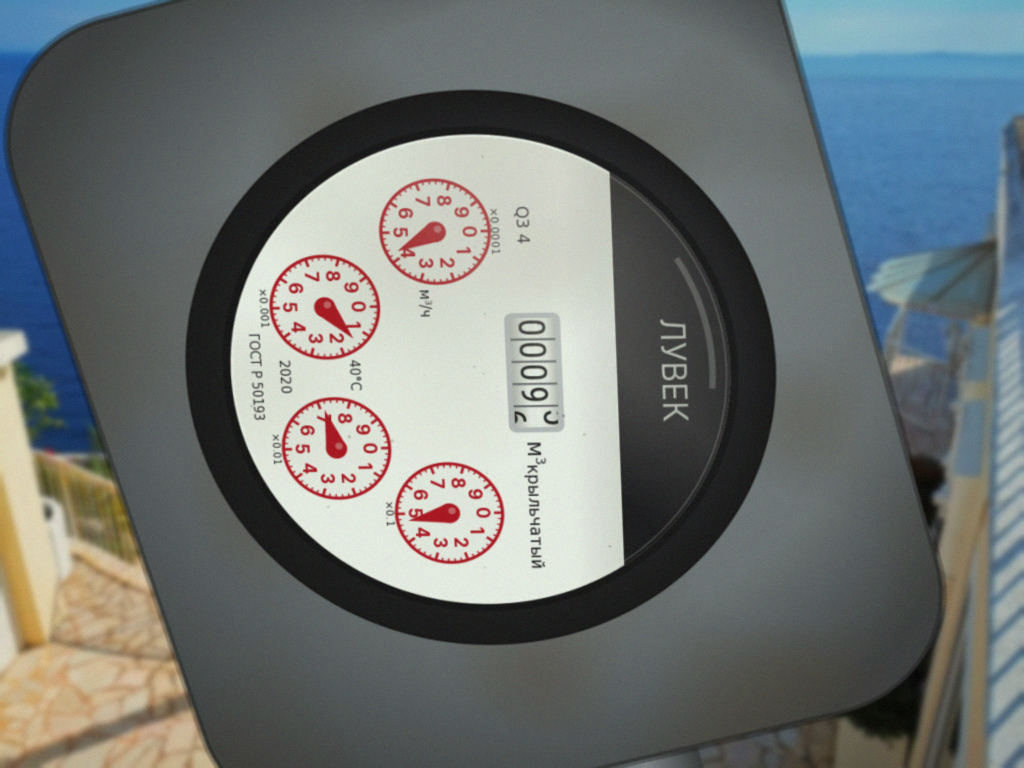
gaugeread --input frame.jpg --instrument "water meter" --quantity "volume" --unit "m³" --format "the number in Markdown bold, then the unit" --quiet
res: **95.4714** m³
